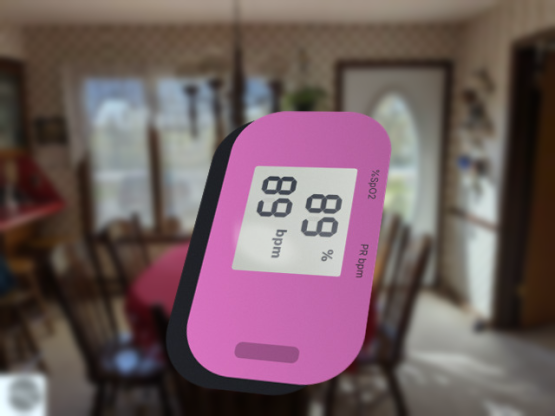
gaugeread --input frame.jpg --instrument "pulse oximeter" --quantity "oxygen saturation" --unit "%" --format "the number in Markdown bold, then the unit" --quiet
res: **89** %
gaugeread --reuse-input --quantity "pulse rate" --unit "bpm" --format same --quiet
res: **89** bpm
